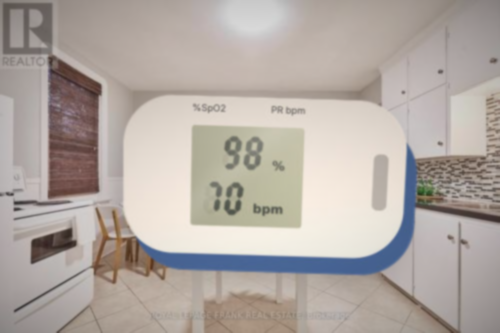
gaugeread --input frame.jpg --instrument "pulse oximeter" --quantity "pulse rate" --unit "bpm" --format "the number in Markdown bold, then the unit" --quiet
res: **70** bpm
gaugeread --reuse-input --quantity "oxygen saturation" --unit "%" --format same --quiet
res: **98** %
